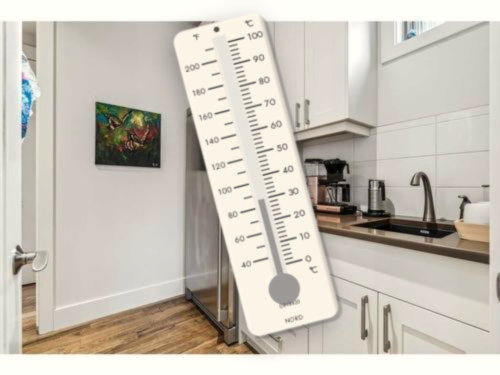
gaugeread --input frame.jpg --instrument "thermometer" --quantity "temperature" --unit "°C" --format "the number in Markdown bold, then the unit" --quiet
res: **30** °C
